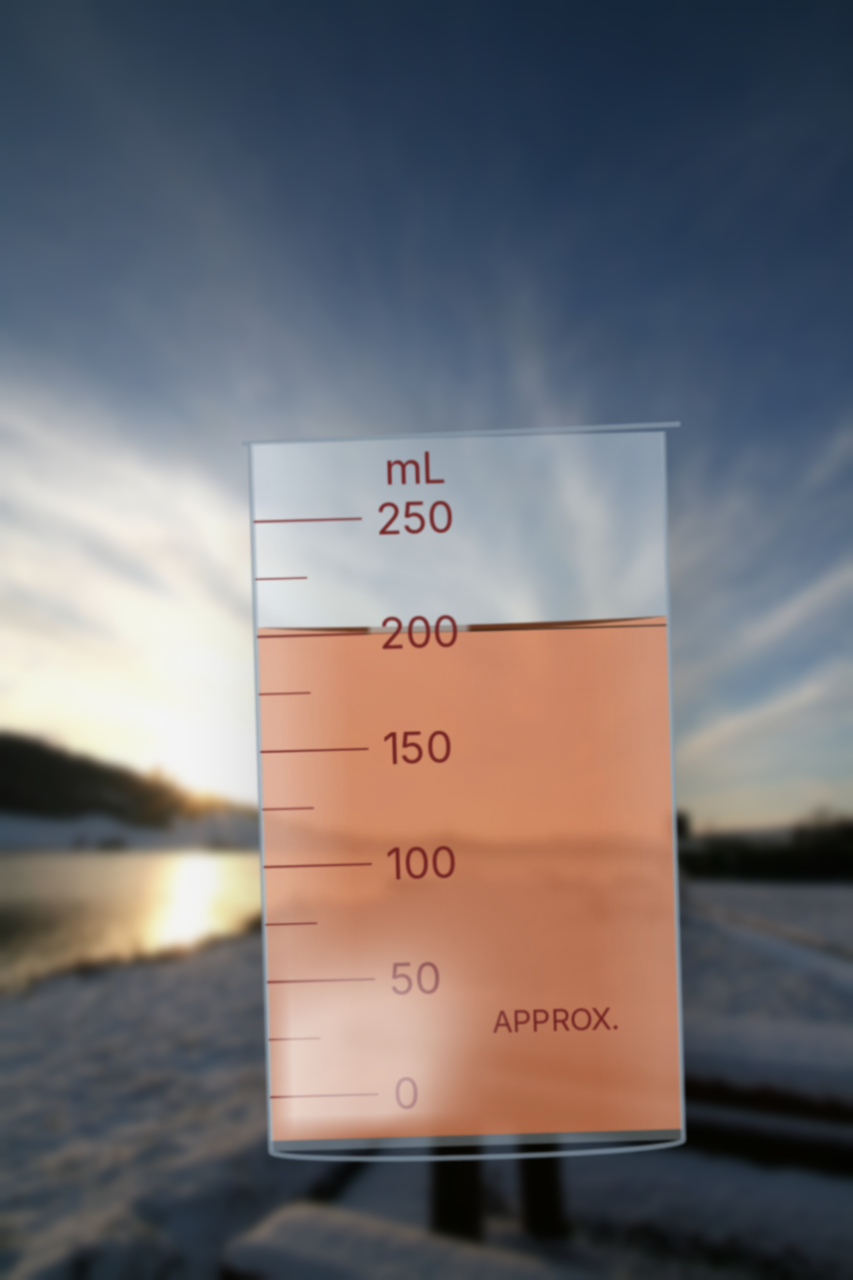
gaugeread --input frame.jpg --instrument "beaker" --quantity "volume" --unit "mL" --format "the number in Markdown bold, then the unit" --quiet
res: **200** mL
